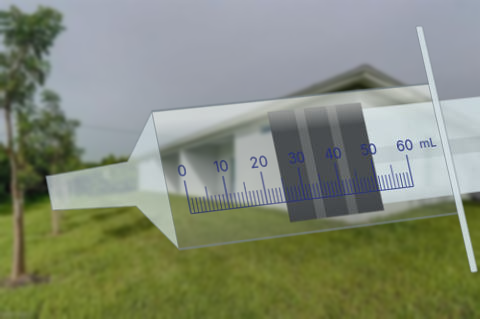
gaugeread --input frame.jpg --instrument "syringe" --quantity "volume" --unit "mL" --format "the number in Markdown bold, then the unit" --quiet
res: **25** mL
